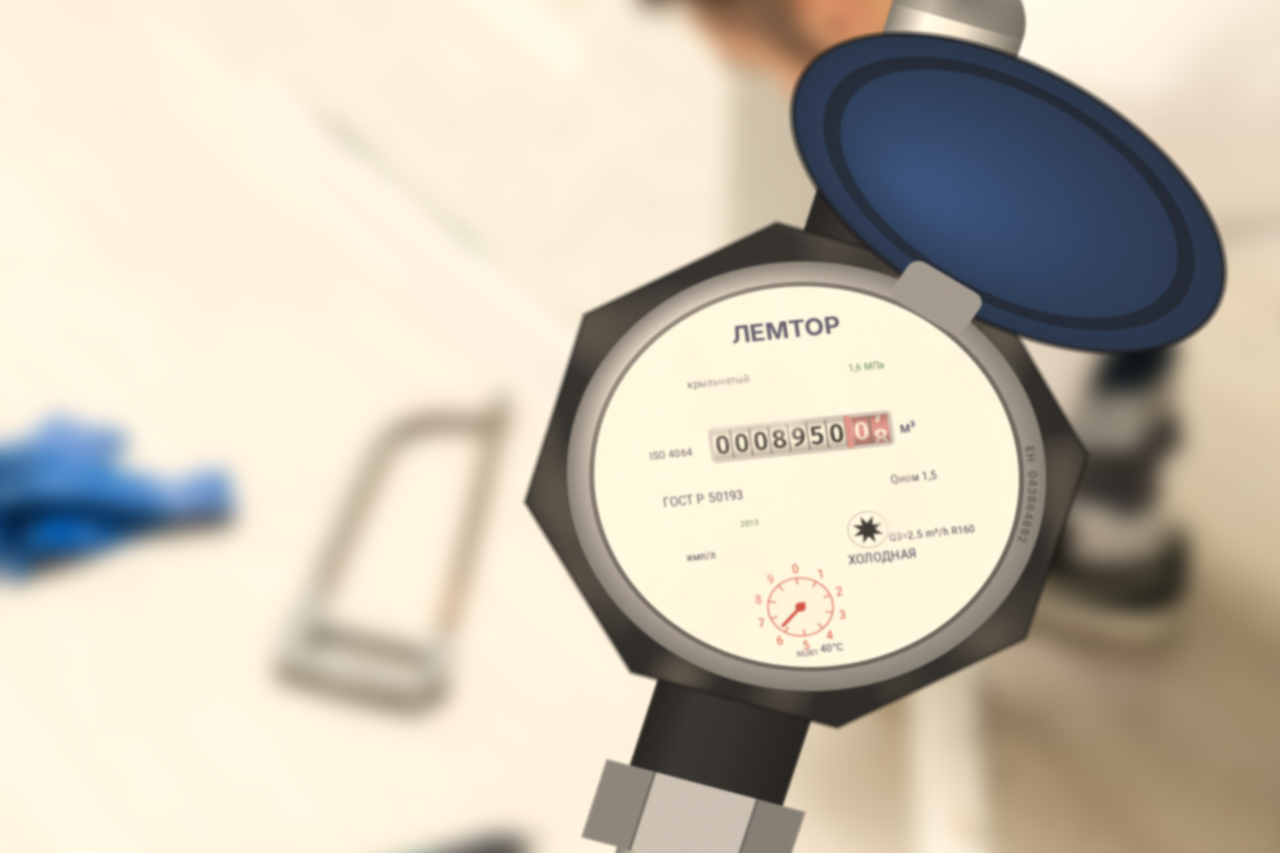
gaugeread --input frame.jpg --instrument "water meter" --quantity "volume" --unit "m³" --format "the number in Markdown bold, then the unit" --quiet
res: **8950.076** m³
